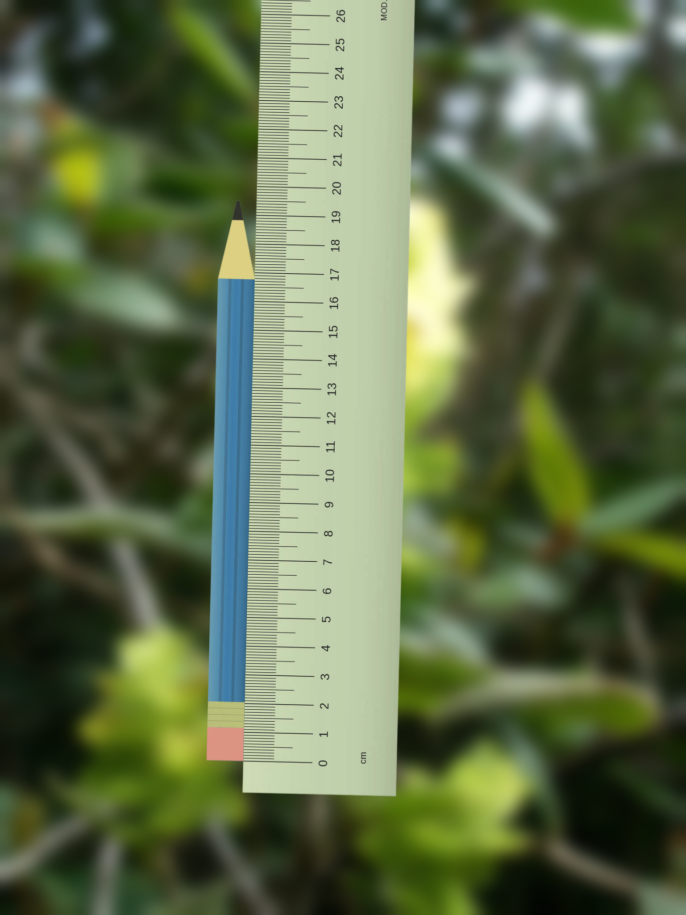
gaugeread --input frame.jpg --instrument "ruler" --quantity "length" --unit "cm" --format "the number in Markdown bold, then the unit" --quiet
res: **19.5** cm
